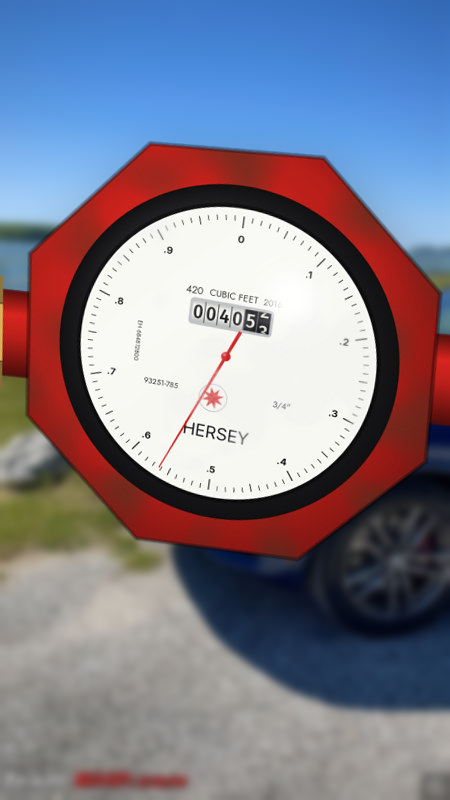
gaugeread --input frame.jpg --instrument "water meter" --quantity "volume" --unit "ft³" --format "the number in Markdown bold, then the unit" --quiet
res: **4052.56** ft³
